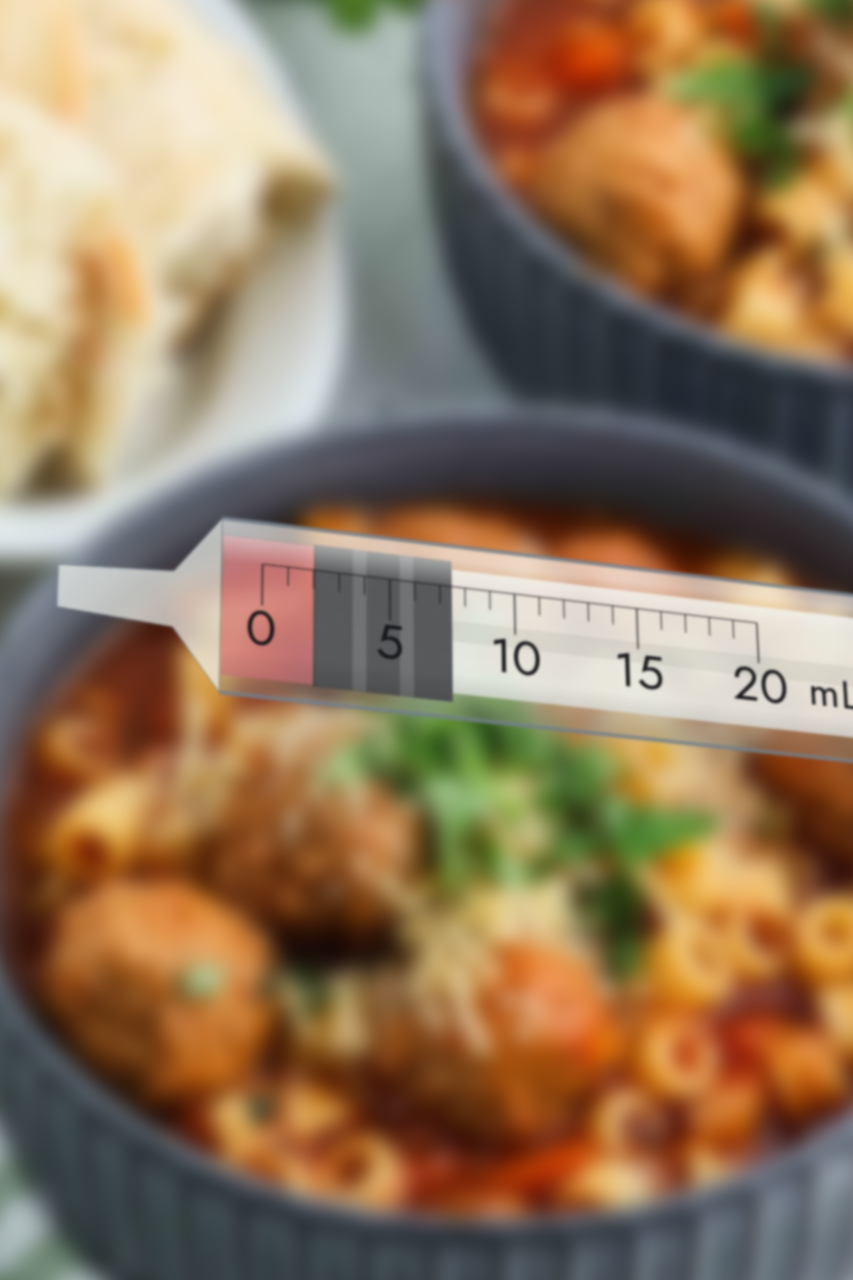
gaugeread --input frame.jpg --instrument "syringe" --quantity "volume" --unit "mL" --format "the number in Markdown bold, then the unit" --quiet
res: **2** mL
